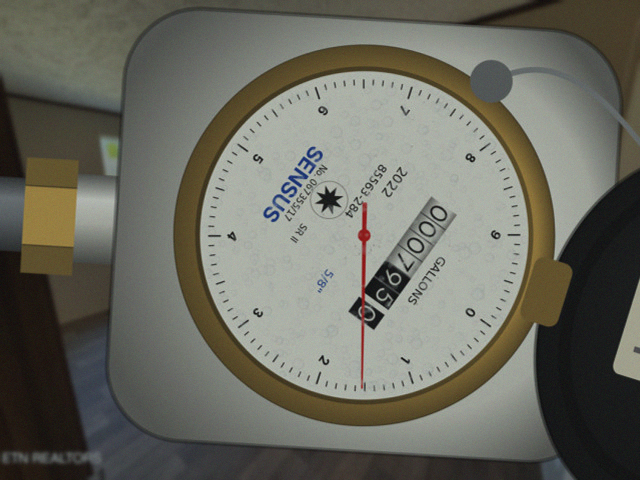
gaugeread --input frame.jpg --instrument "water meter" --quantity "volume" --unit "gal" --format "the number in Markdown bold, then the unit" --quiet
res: **7951.5** gal
